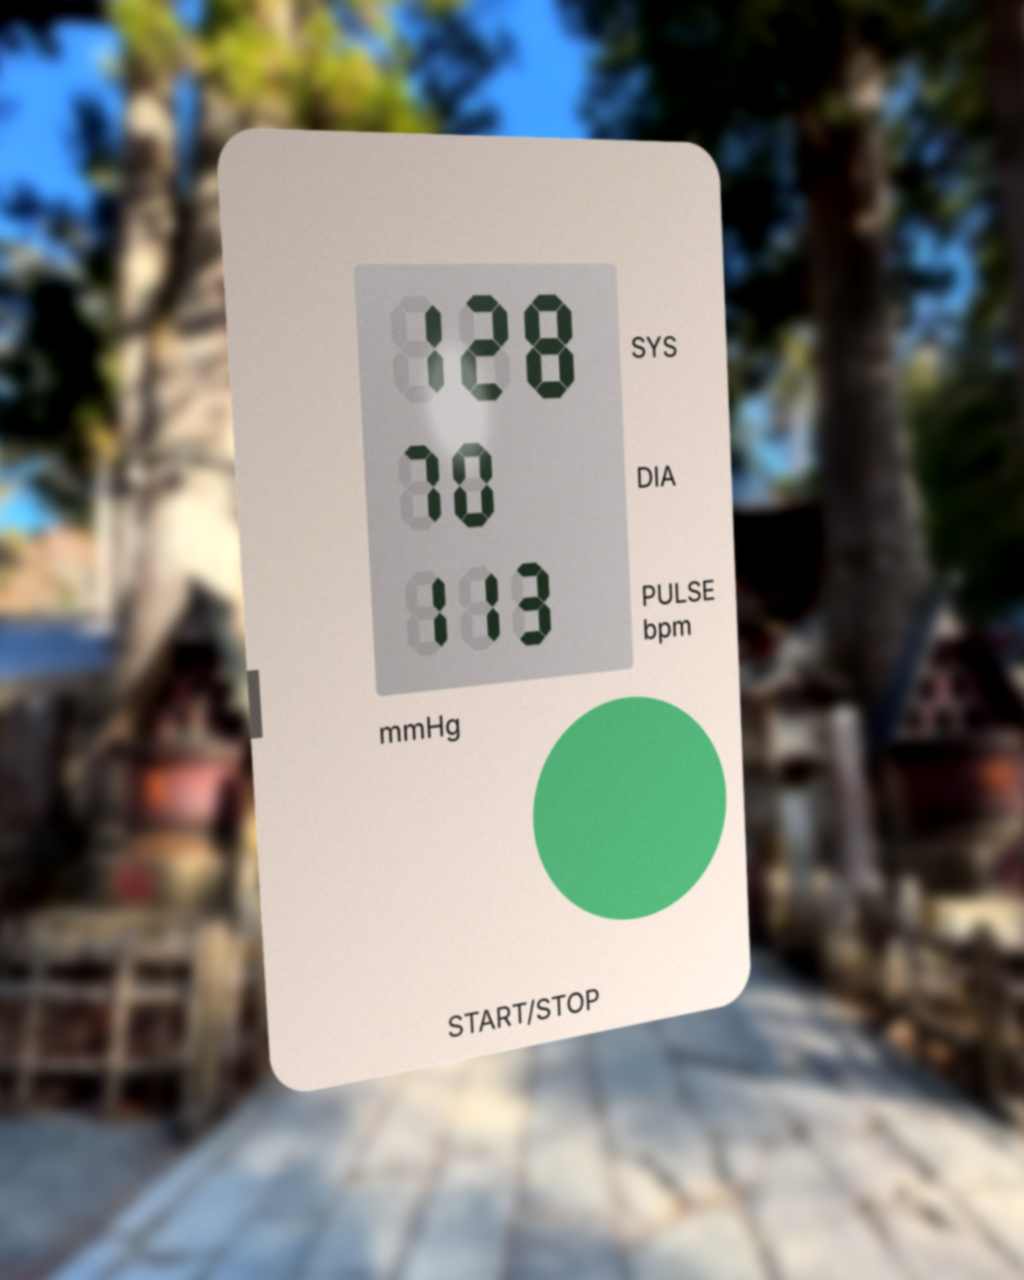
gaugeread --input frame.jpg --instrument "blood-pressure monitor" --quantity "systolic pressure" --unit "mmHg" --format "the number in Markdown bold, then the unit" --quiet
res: **128** mmHg
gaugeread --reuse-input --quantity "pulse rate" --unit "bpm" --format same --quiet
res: **113** bpm
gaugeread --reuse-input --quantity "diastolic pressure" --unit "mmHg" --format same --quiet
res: **70** mmHg
